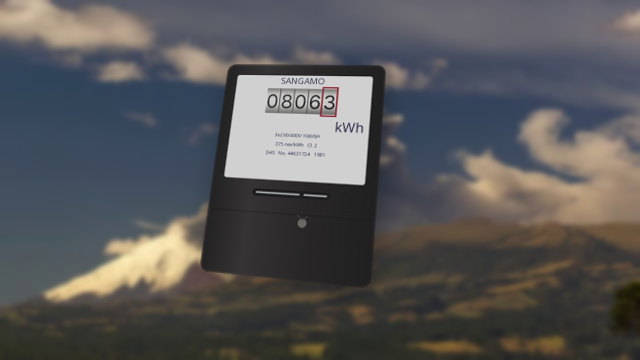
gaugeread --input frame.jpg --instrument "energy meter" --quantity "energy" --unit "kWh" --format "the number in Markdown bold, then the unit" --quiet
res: **806.3** kWh
